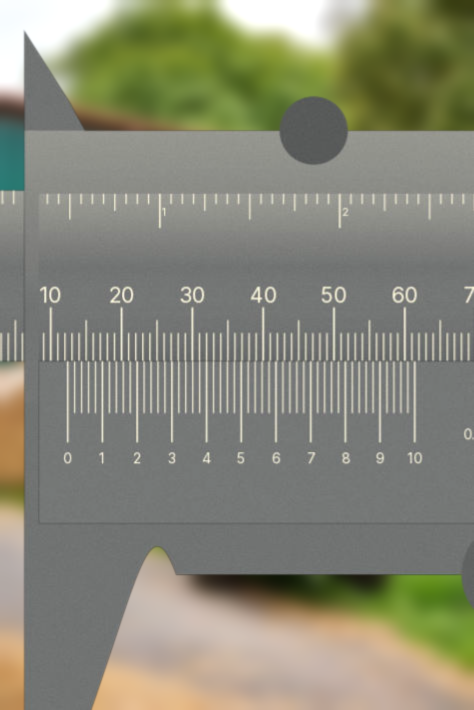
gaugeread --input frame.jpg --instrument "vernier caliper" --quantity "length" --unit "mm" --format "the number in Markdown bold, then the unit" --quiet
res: **12.4** mm
